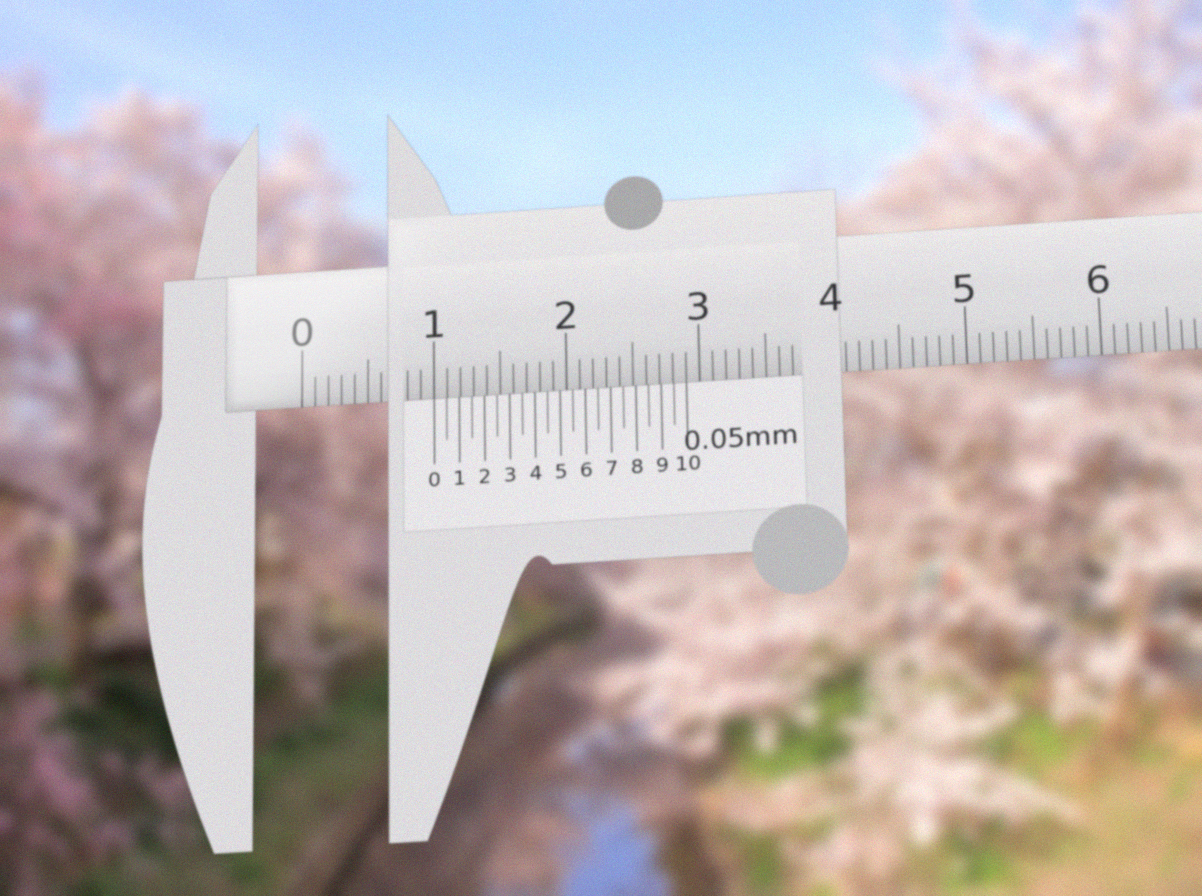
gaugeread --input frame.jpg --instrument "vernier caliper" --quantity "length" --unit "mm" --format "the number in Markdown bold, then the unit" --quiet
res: **10.0** mm
